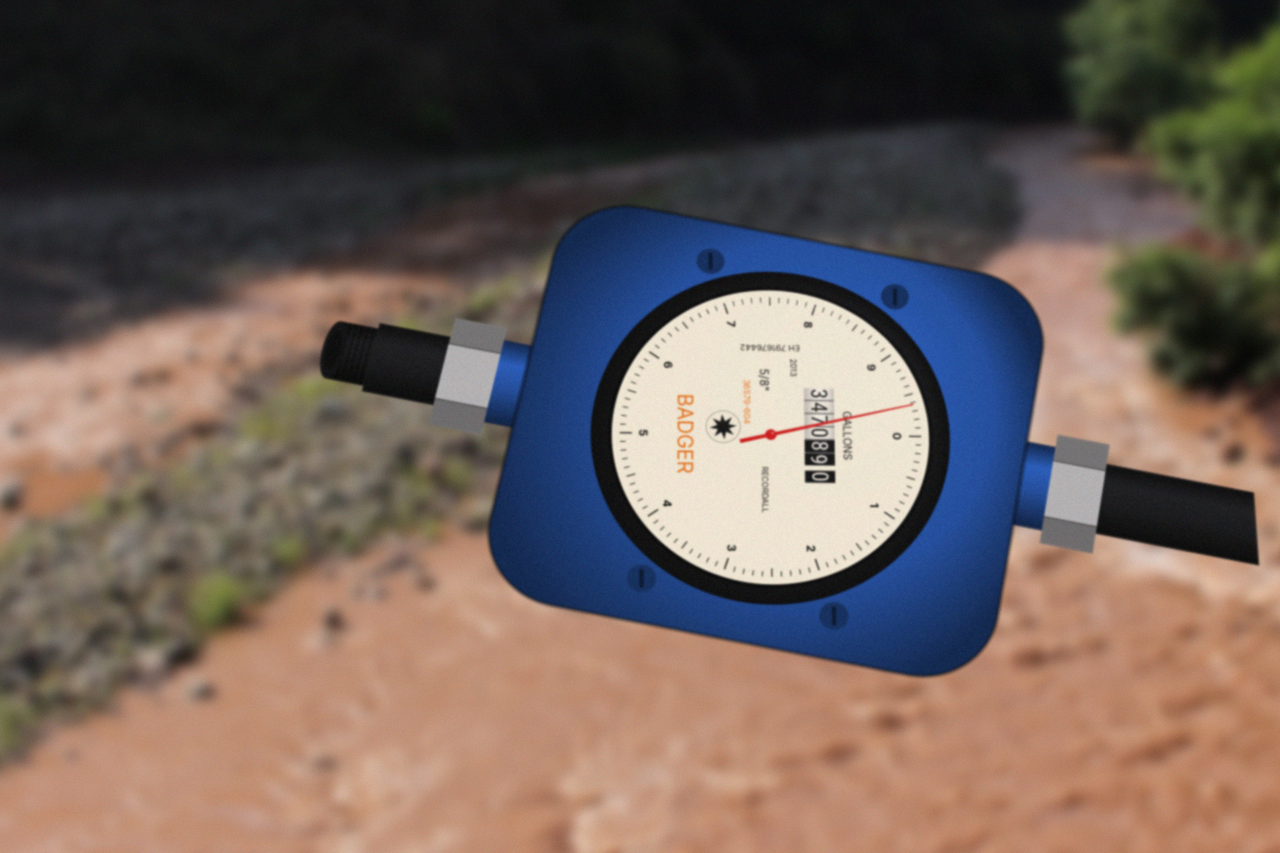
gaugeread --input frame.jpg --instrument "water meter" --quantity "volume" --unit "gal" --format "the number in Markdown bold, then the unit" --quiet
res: **3470889.6** gal
